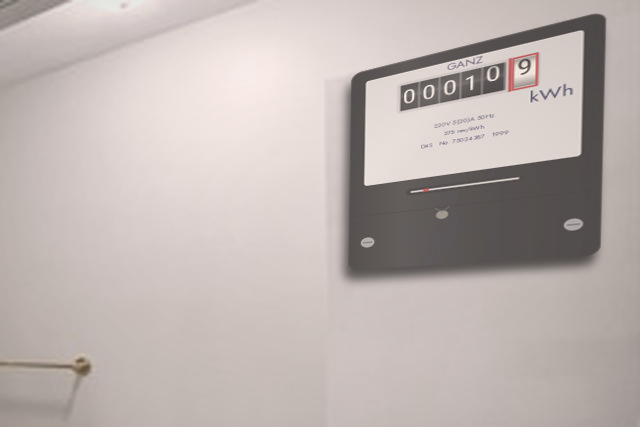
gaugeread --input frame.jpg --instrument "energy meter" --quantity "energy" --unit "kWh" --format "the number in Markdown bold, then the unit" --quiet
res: **10.9** kWh
